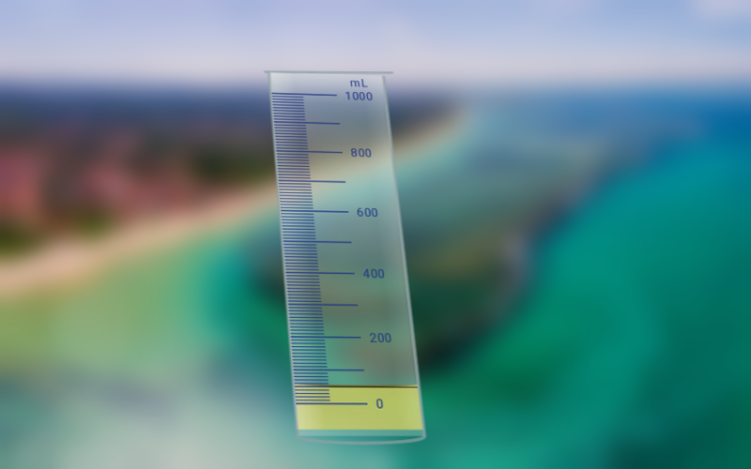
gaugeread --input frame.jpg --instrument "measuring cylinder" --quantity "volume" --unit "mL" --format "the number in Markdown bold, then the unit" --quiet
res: **50** mL
